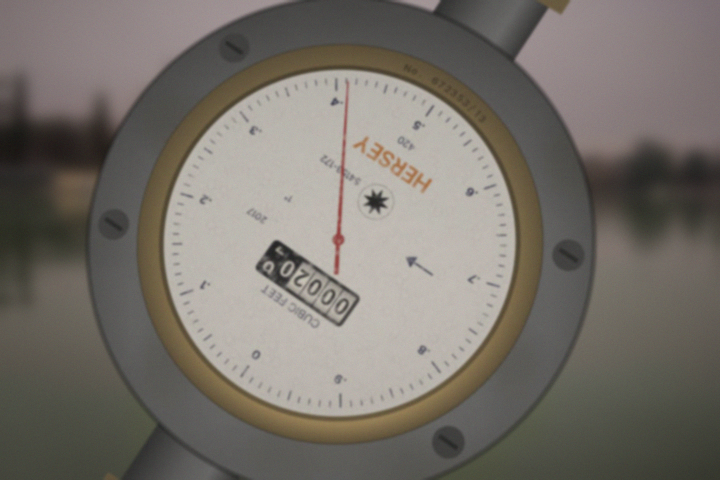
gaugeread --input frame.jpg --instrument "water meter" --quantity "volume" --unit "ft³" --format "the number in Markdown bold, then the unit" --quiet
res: **206.41** ft³
